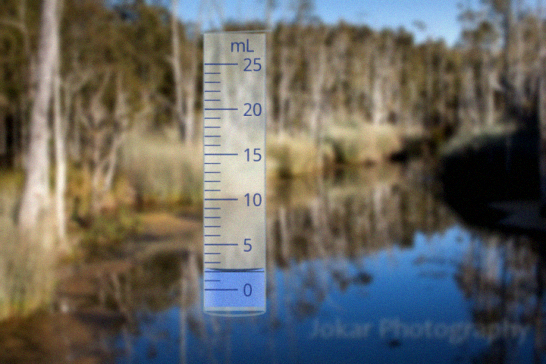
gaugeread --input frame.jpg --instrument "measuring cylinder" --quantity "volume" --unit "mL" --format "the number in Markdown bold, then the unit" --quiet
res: **2** mL
